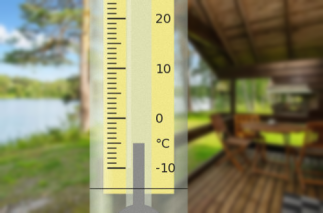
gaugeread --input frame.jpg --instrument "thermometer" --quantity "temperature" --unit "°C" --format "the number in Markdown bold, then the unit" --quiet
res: **-5** °C
